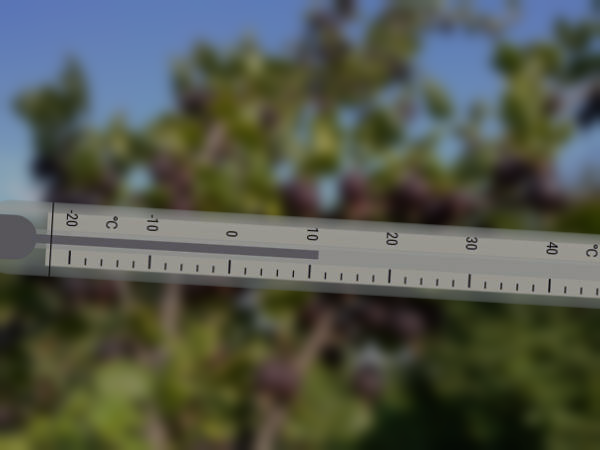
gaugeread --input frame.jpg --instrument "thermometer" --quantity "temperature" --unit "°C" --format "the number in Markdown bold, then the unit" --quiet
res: **11** °C
